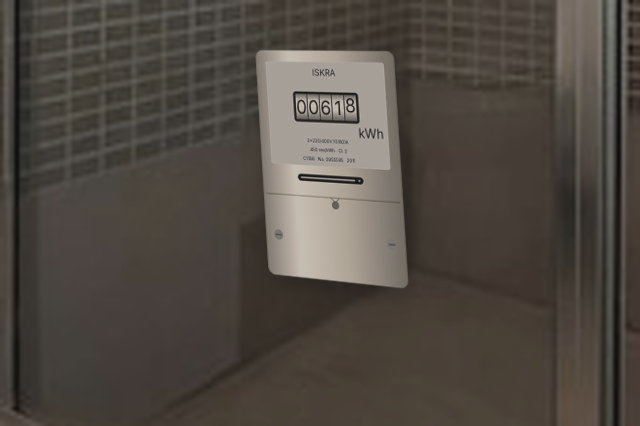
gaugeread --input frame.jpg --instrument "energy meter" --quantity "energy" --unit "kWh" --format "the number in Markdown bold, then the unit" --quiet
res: **618** kWh
